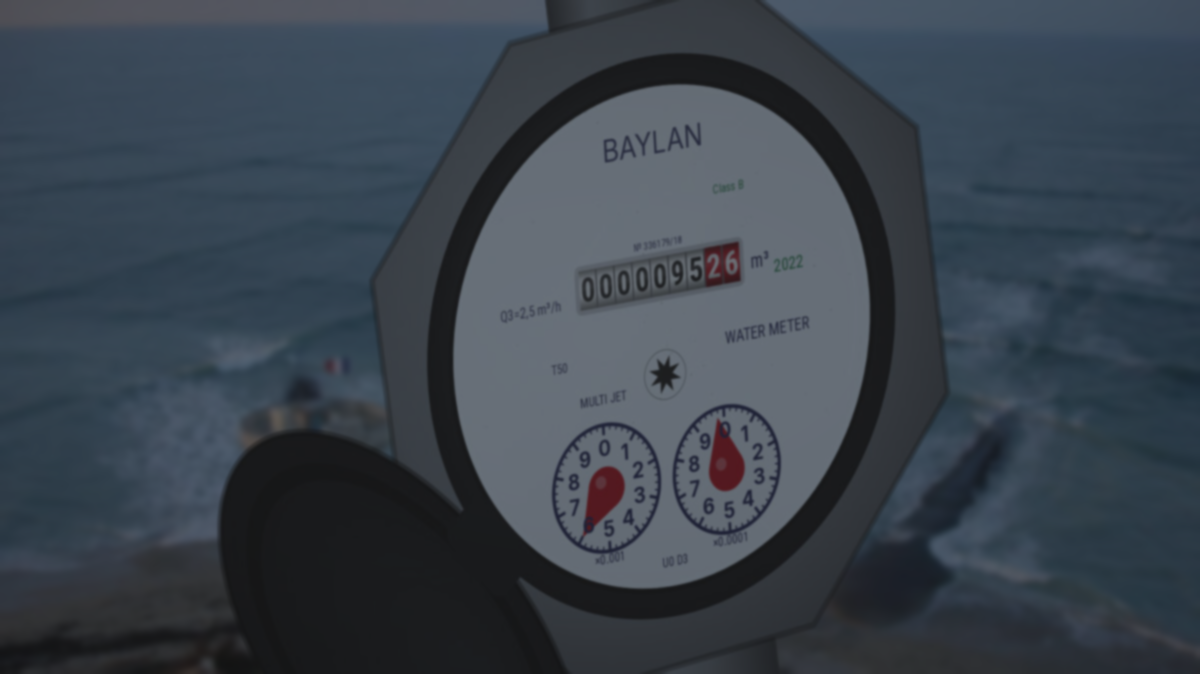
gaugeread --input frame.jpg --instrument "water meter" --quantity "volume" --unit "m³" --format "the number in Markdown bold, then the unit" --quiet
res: **95.2659** m³
